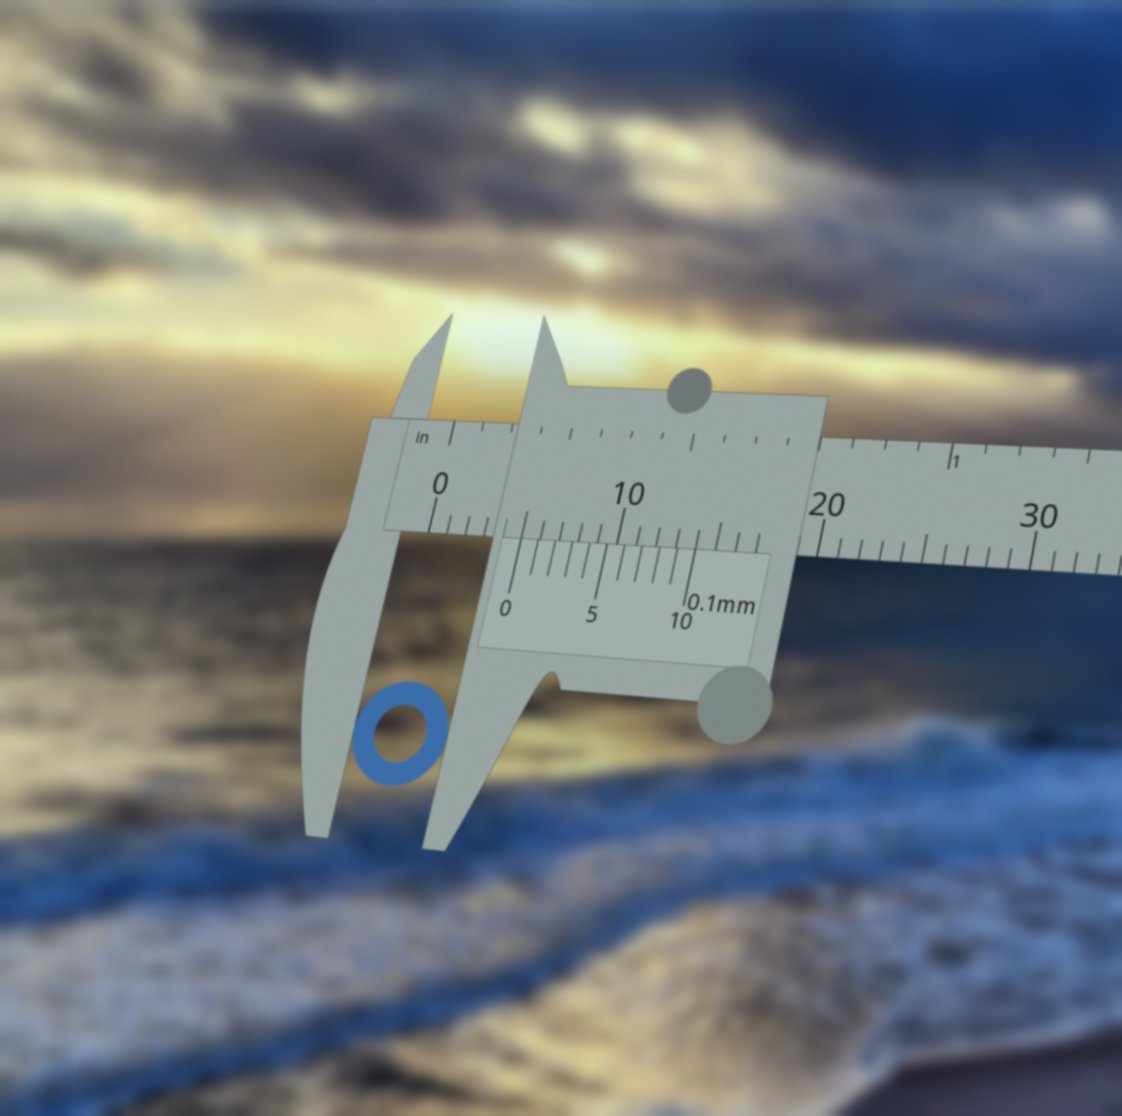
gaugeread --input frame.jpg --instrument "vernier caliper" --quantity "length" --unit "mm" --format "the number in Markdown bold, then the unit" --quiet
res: **5.0** mm
